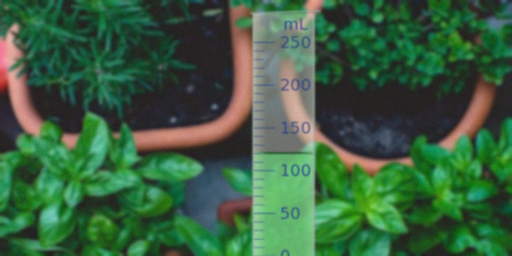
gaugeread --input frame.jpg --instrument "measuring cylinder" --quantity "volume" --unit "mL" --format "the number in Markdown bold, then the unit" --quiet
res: **120** mL
